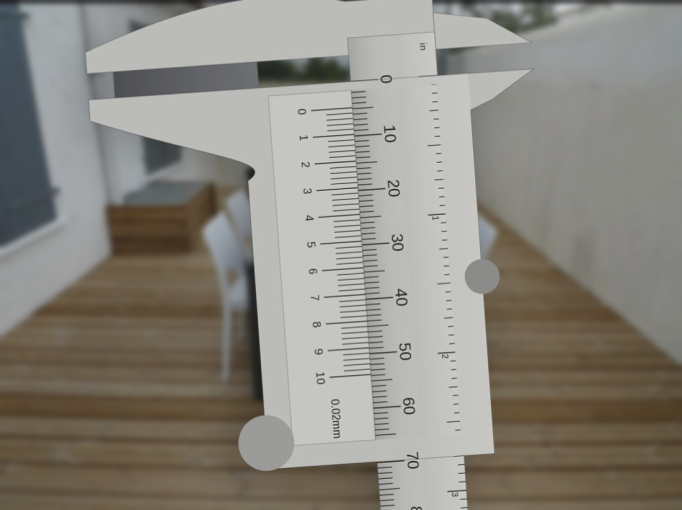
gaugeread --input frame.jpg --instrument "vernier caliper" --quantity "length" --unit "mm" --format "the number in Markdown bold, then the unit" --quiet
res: **4.8** mm
